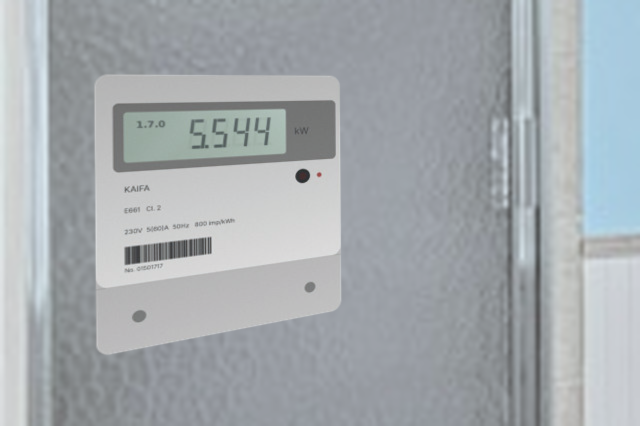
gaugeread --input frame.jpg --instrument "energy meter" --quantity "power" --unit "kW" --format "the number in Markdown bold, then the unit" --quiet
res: **5.544** kW
